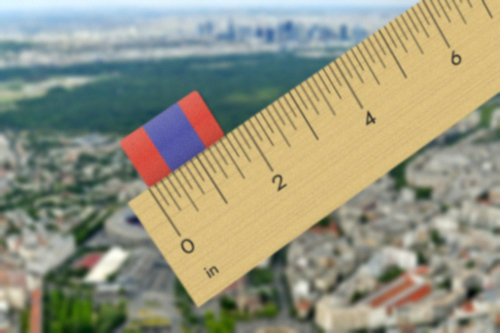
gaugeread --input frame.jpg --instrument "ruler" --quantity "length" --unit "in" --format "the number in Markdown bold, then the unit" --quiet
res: **1.625** in
